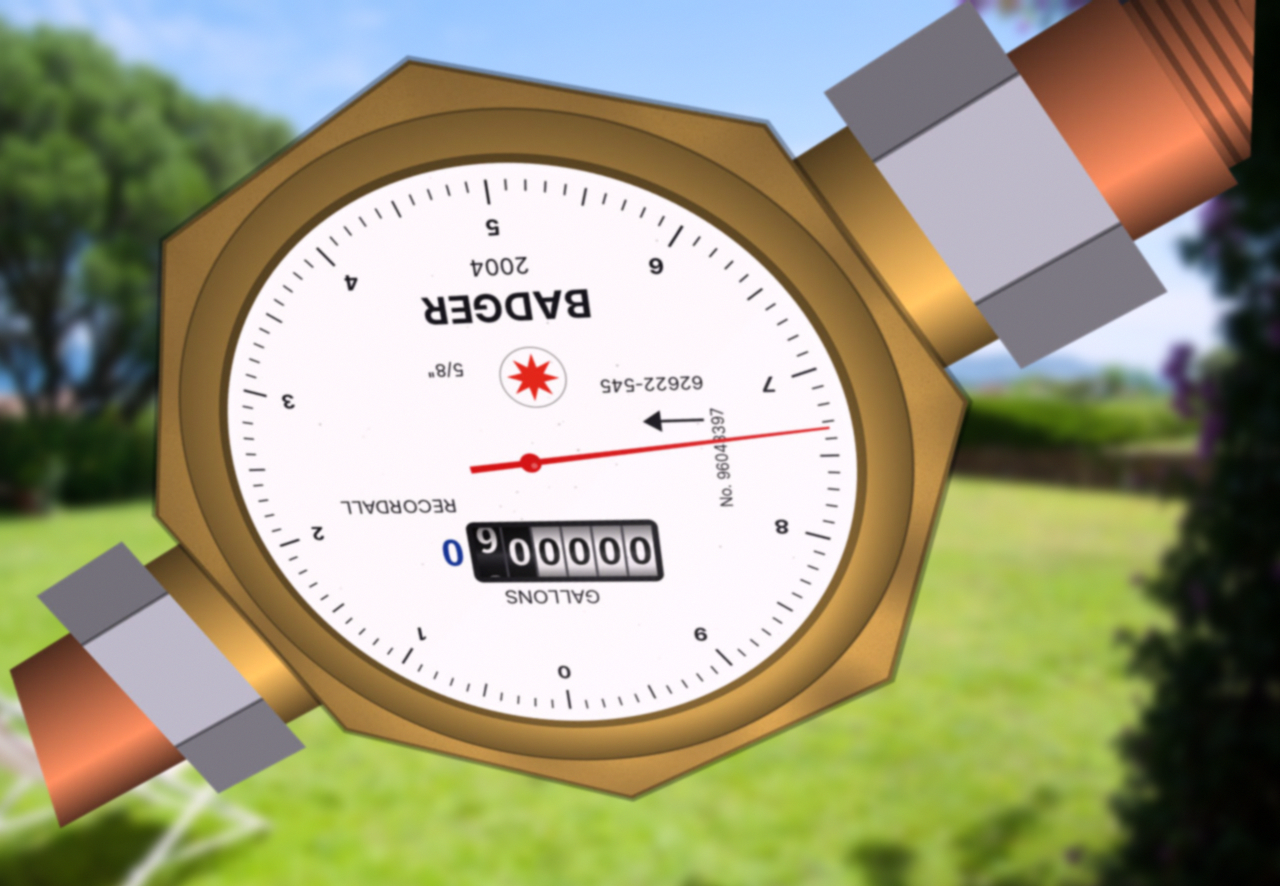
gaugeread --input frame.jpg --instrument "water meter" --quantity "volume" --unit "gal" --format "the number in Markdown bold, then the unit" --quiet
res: **57.3** gal
